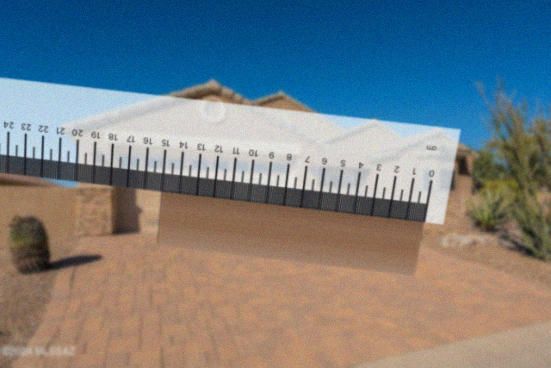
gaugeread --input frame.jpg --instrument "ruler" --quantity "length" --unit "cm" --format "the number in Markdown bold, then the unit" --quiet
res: **15** cm
